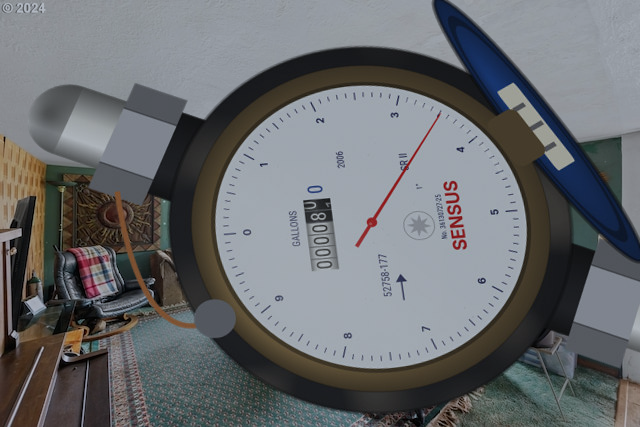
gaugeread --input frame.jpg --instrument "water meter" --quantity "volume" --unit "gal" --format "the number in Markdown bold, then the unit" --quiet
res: **803.5** gal
